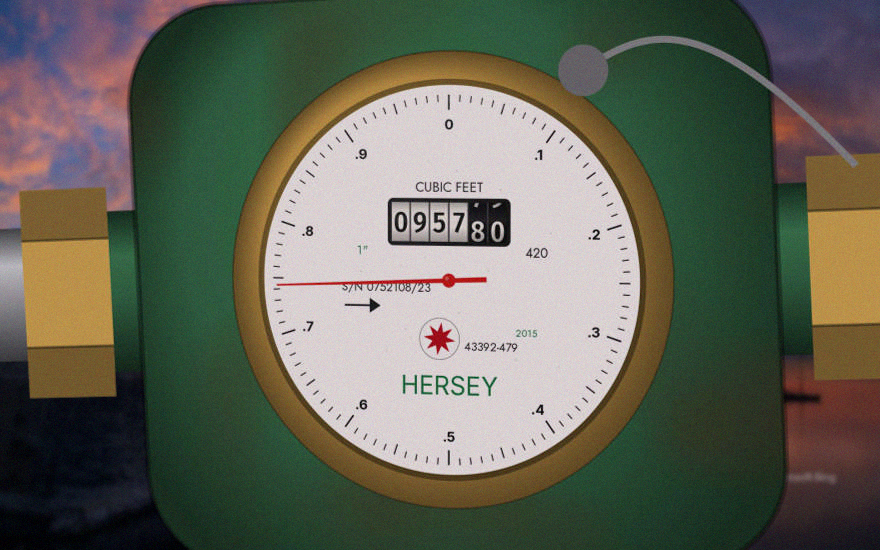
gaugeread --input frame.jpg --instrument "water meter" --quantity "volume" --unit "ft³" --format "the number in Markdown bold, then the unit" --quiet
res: **95779.74** ft³
